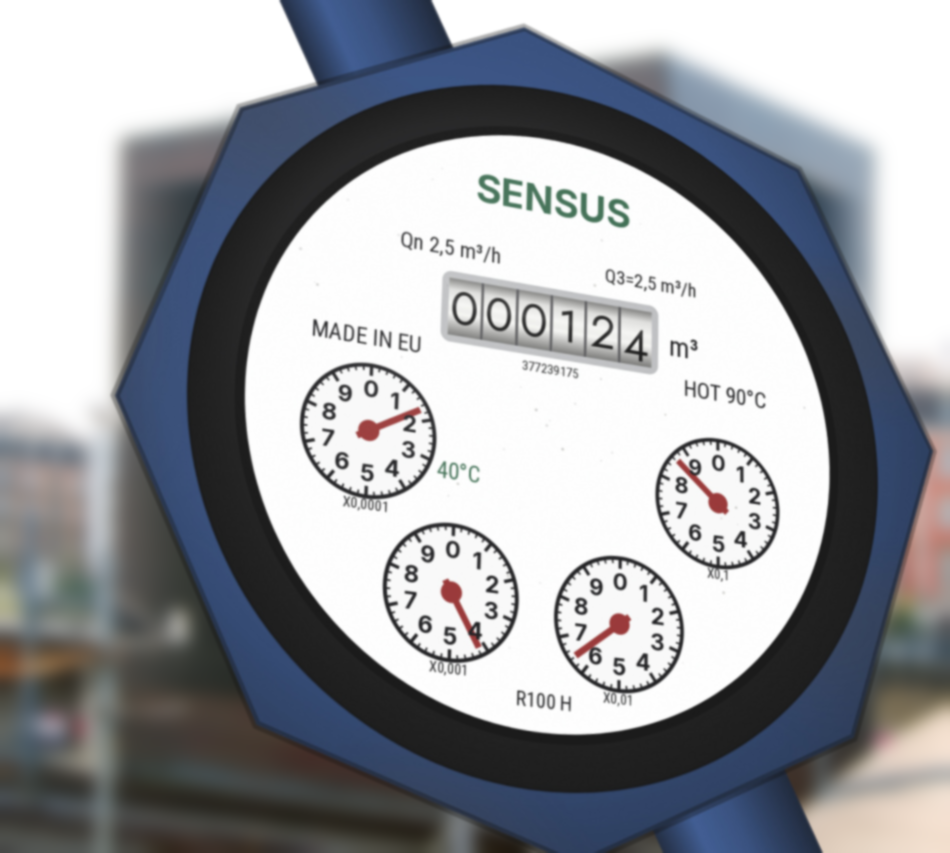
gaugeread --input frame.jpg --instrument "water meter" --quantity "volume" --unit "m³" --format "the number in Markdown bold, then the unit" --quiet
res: **123.8641** m³
